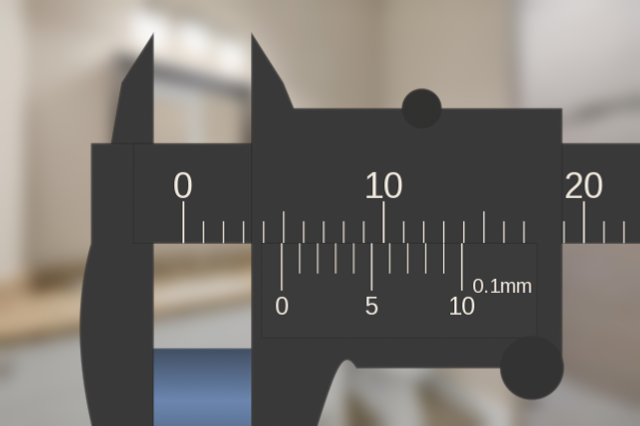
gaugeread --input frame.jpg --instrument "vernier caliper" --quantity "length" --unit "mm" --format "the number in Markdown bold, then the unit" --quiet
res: **4.9** mm
